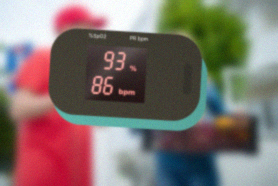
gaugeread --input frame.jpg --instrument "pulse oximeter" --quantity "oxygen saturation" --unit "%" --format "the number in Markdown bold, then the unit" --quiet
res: **93** %
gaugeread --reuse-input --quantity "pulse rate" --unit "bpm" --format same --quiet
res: **86** bpm
